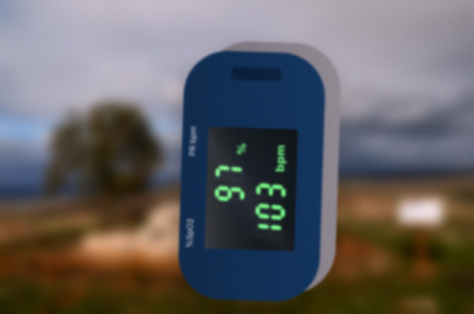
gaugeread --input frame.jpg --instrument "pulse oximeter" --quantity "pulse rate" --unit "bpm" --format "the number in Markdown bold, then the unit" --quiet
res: **103** bpm
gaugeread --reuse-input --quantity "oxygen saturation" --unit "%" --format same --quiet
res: **97** %
